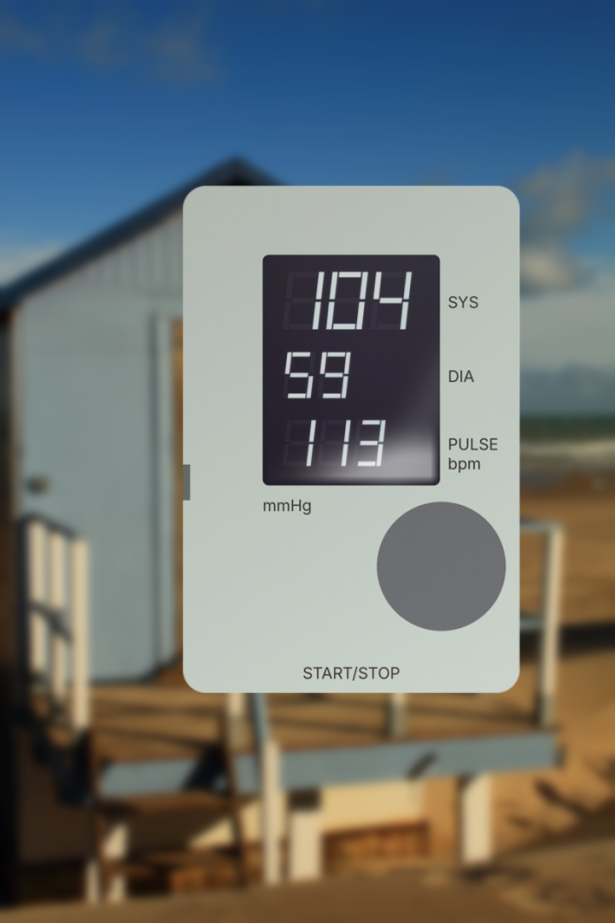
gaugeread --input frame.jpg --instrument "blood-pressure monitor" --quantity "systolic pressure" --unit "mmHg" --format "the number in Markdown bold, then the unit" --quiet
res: **104** mmHg
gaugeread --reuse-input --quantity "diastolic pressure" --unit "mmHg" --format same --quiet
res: **59** mmHg
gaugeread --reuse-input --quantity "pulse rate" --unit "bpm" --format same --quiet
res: **113** bpm
